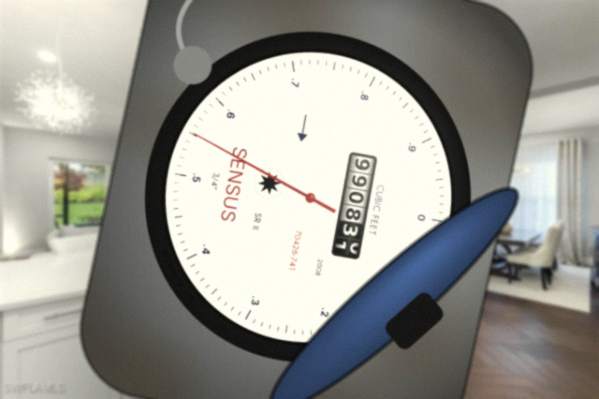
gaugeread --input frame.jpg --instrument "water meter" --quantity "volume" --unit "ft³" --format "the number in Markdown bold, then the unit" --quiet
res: **990830.55** ft³
